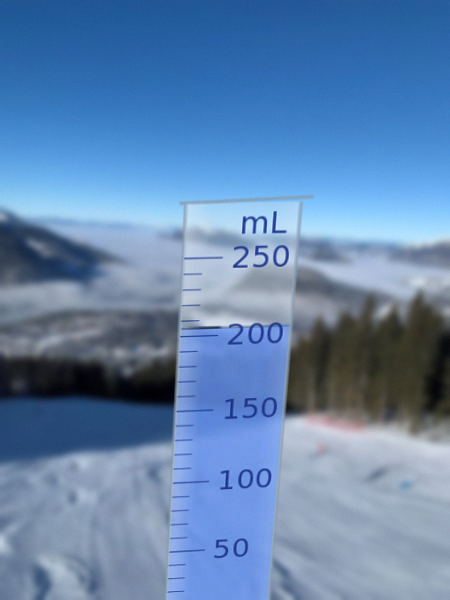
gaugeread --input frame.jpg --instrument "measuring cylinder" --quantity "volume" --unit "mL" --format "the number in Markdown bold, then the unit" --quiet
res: **205** mL
